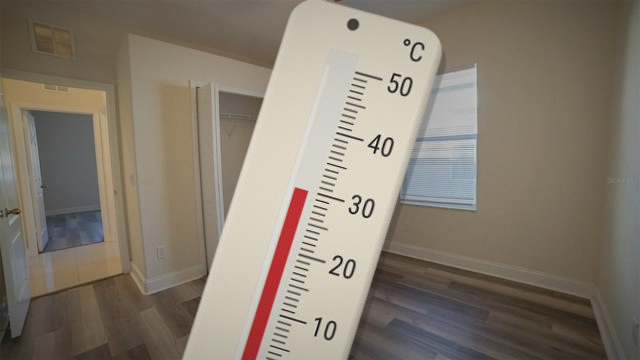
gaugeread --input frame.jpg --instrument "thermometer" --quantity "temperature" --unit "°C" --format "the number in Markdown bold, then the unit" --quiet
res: **30** °C
